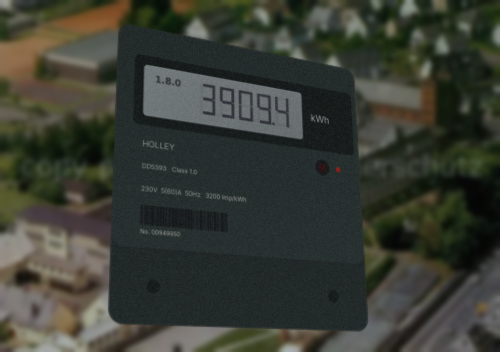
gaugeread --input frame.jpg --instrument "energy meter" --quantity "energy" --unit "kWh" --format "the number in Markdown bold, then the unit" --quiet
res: **3909.4** kWh
